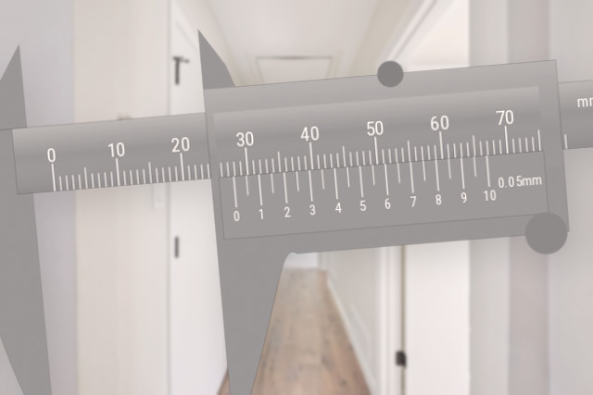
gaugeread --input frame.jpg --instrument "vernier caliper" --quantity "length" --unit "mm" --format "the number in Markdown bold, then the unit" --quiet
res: **27.8** mm
